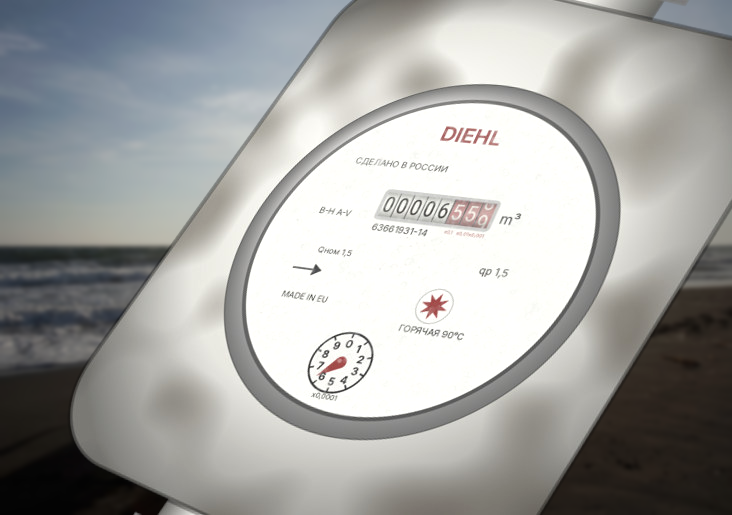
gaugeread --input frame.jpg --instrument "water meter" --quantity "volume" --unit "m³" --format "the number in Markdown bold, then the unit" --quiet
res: **6.5586** m³
